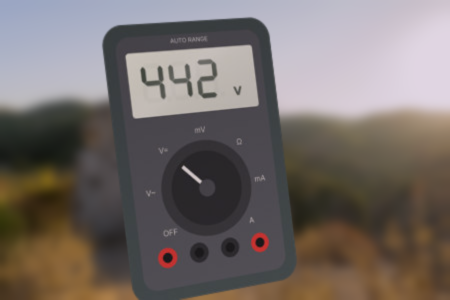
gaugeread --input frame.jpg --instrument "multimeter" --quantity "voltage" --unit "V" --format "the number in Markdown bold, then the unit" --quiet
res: **442** V
